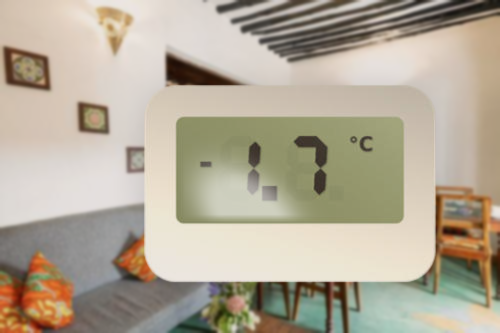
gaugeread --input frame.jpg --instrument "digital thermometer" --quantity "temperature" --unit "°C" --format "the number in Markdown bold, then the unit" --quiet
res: **-1.7** °C
